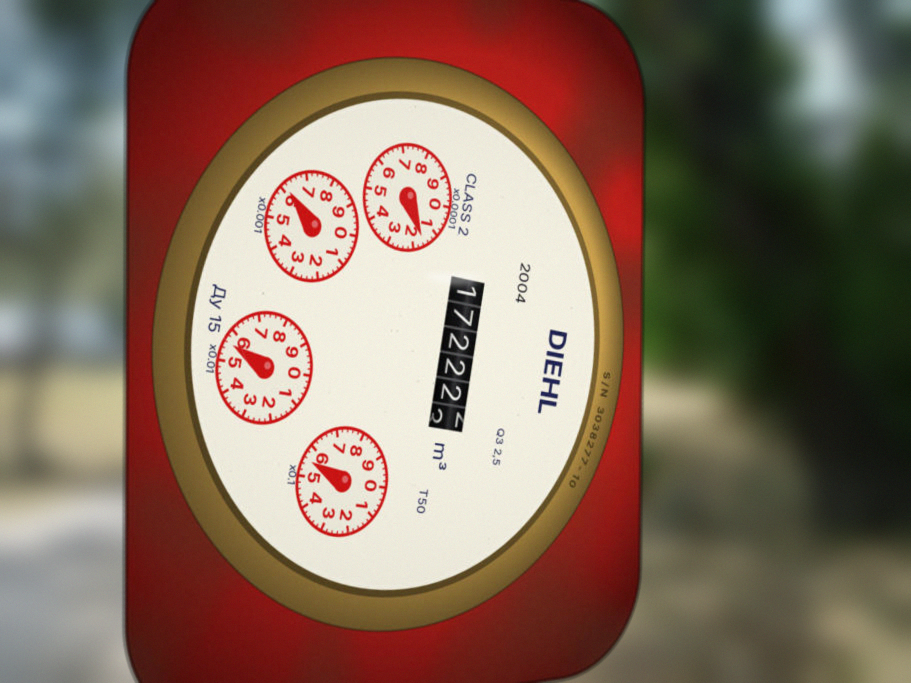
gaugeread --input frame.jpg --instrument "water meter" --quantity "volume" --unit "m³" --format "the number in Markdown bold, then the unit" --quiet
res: **172222.5561** m³
